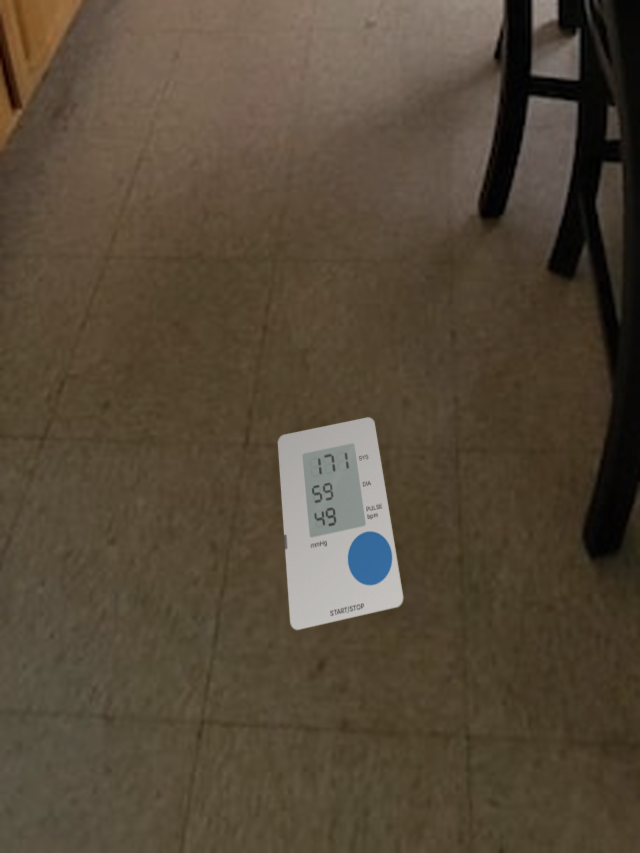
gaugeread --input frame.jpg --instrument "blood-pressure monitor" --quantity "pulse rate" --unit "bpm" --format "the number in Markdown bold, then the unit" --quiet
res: **49** bpm
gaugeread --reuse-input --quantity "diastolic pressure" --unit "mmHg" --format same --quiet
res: **59** mmHg
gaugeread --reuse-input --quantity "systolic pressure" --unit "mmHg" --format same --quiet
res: **171** mmHg
